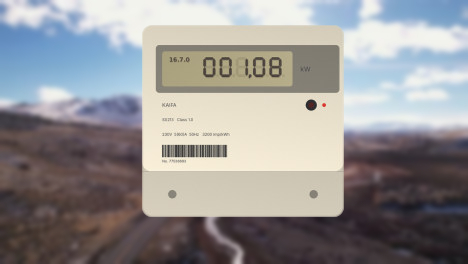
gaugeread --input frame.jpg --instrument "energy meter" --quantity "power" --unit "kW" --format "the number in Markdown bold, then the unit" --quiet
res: **1.08** kW
